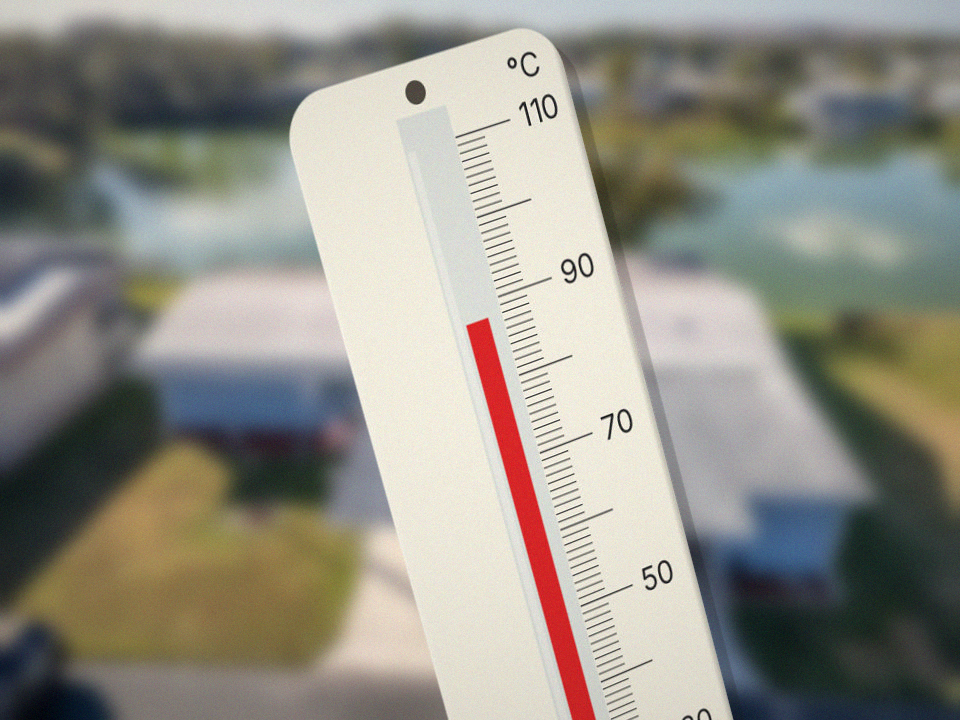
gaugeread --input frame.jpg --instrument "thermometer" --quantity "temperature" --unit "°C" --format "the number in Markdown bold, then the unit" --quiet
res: **88** °C
